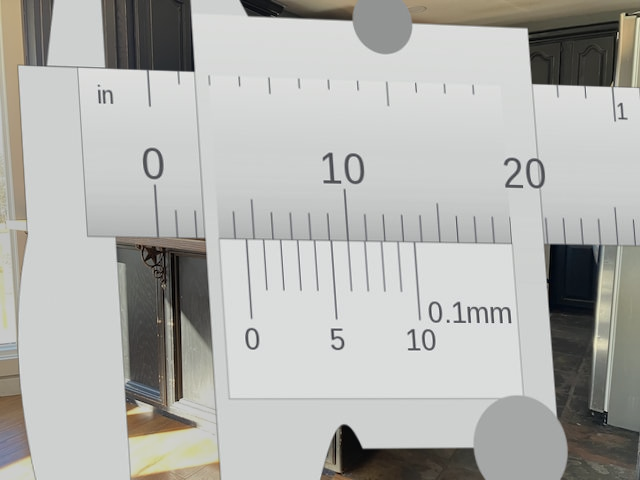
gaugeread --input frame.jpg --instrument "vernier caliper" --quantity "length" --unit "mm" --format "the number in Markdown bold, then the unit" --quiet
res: **4.6** mm
